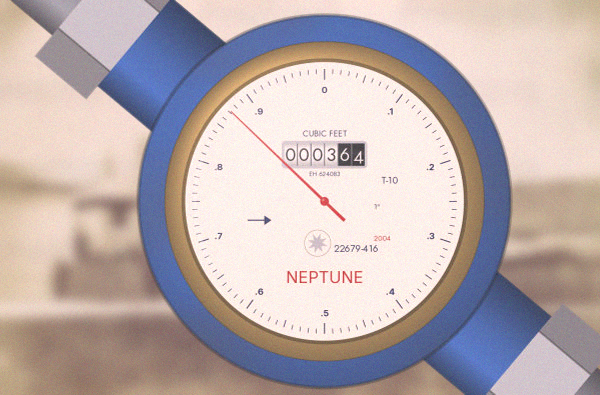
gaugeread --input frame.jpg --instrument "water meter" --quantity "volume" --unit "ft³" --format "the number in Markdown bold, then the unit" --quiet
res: **363.87** ft³
